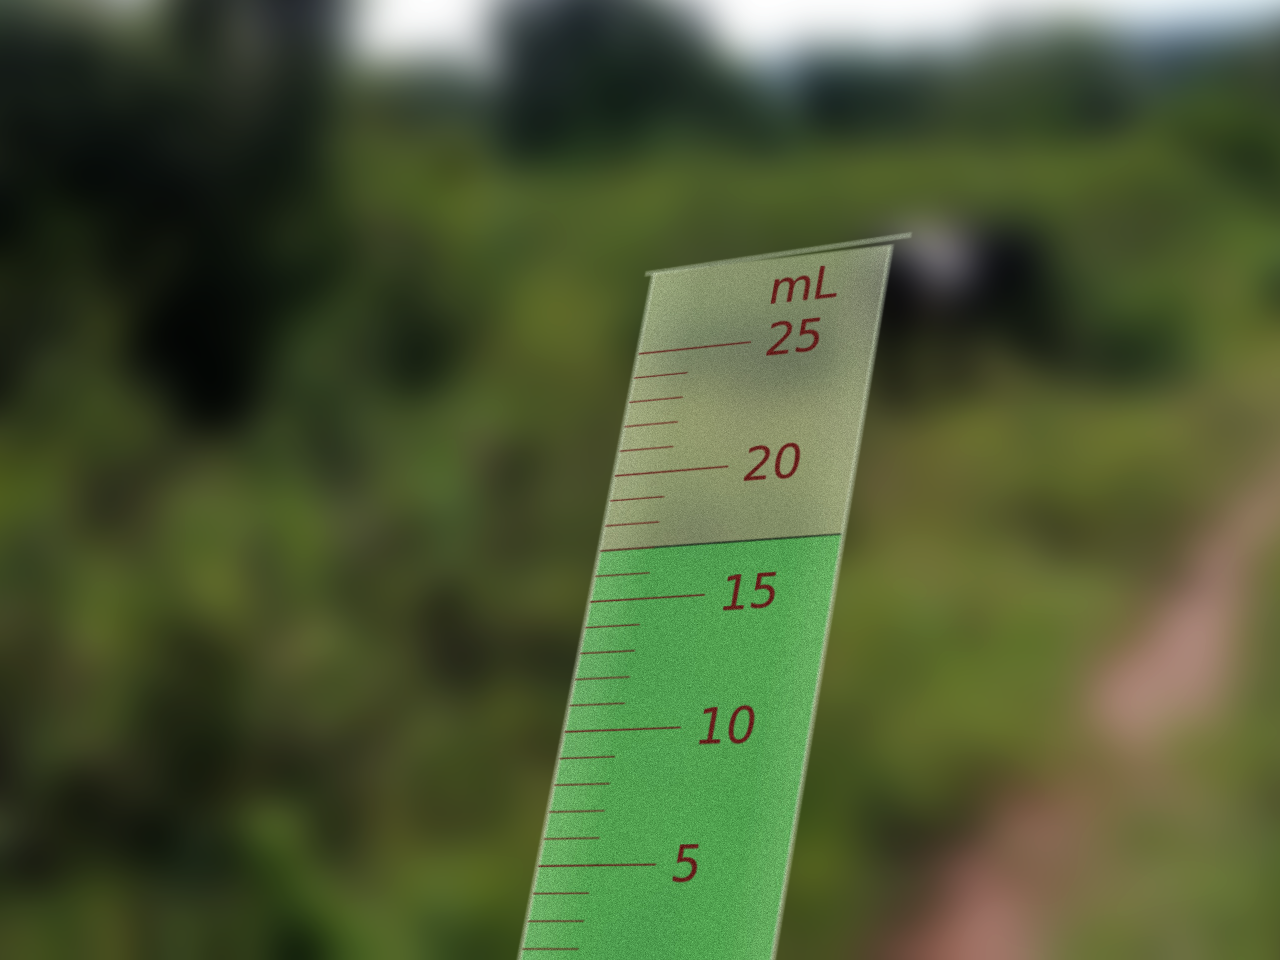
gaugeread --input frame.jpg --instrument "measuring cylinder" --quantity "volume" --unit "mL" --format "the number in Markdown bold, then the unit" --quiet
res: **17** mL
